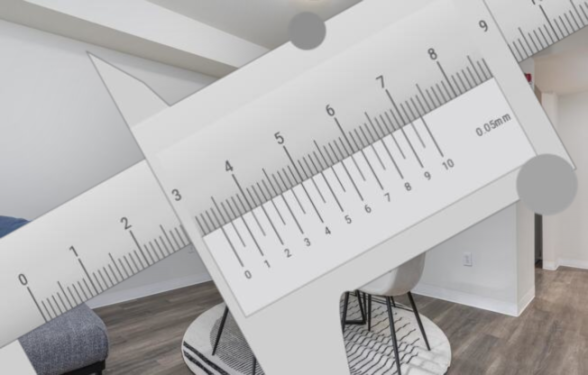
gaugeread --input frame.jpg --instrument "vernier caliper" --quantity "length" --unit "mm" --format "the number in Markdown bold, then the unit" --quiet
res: **34.0** mm
